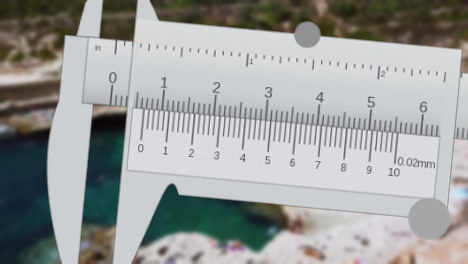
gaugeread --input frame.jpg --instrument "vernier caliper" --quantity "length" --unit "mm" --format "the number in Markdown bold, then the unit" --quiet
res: **6.5** mm
